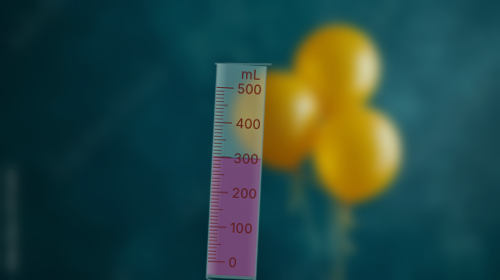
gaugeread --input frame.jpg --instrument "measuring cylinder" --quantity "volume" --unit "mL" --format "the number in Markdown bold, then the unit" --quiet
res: **300** mL
